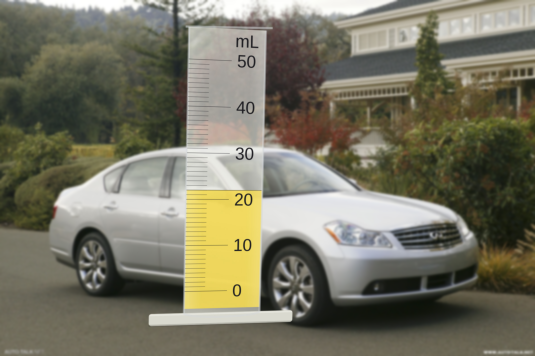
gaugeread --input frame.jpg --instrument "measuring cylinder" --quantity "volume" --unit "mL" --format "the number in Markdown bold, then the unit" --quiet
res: **22** mL
